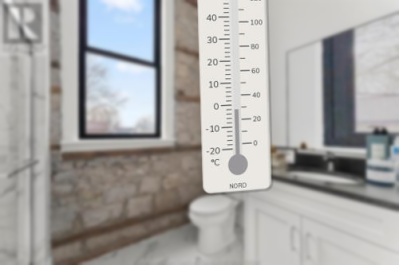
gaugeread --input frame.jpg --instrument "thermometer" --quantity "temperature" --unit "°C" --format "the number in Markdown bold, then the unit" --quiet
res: **-2** °C
